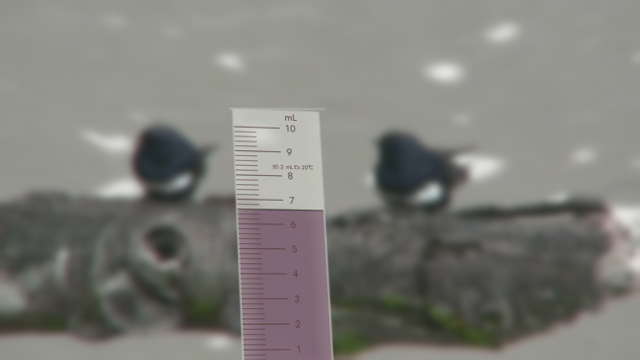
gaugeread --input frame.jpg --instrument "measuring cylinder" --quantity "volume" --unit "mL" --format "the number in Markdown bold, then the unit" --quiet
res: **6.6** mL
